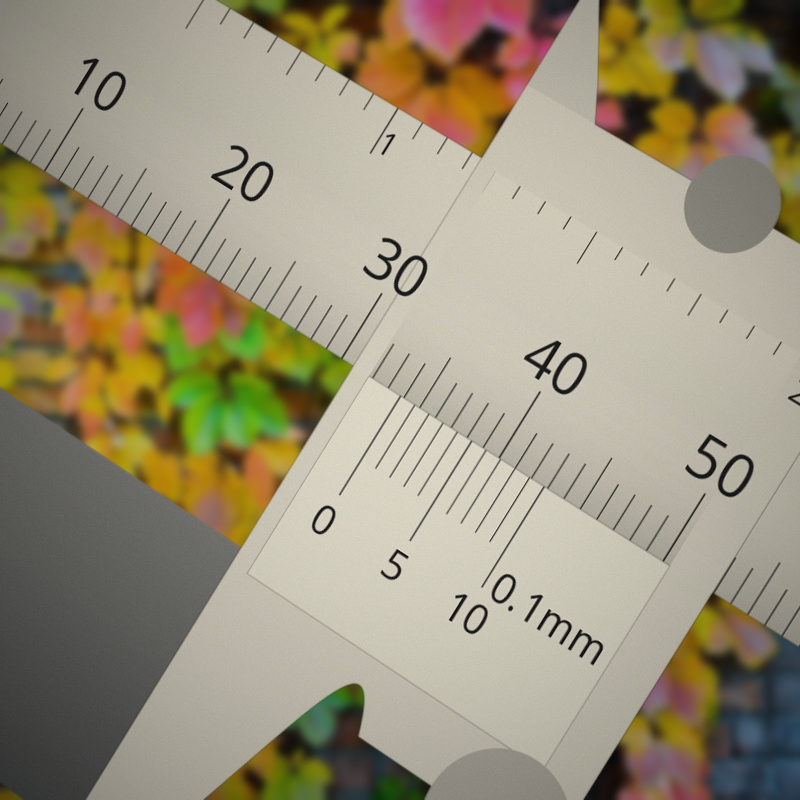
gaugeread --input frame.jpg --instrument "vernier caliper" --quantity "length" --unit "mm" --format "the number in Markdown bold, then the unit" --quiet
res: **33.8** mm
